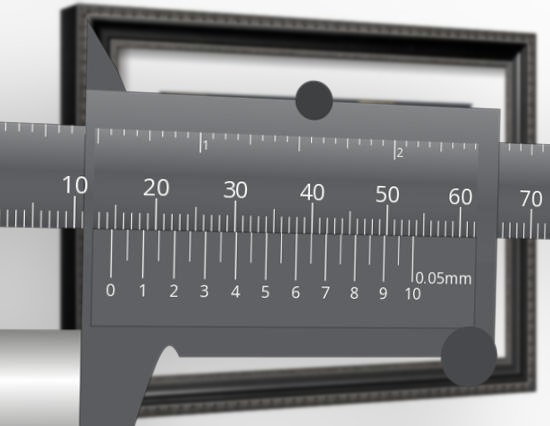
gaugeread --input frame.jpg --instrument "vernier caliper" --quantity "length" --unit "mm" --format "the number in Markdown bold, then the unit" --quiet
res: **14.6** mm
